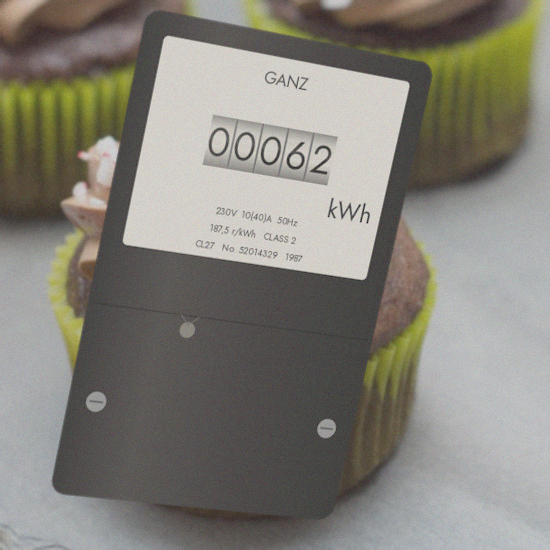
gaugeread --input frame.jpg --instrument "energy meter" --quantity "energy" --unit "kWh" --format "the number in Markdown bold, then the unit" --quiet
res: **62** kWh
